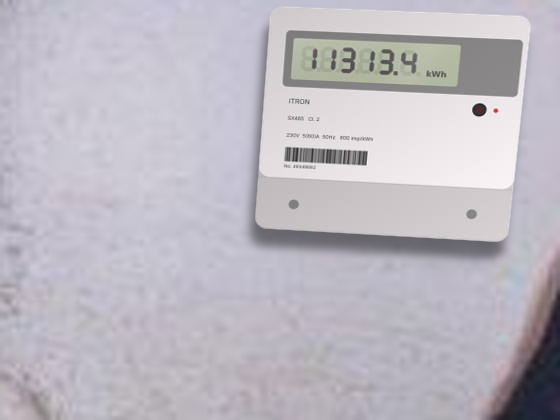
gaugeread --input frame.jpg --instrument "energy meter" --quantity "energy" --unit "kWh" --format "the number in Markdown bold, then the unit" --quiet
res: **11313.4** kWh
